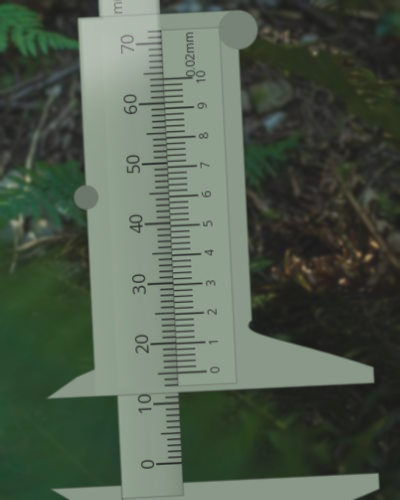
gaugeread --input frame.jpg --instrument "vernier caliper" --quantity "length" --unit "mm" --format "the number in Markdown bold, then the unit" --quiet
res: **15.0** mm
